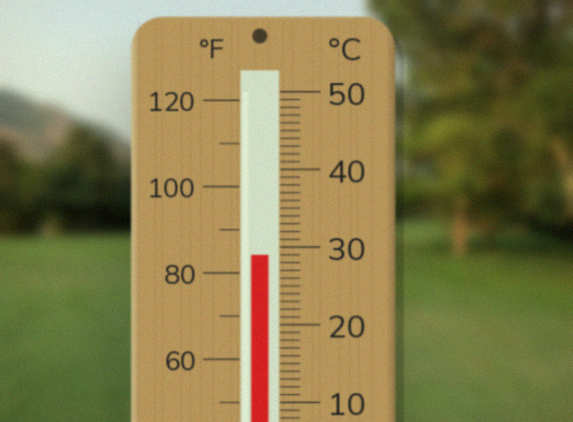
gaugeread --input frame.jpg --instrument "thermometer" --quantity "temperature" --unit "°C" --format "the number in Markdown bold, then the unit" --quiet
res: **29** °C
